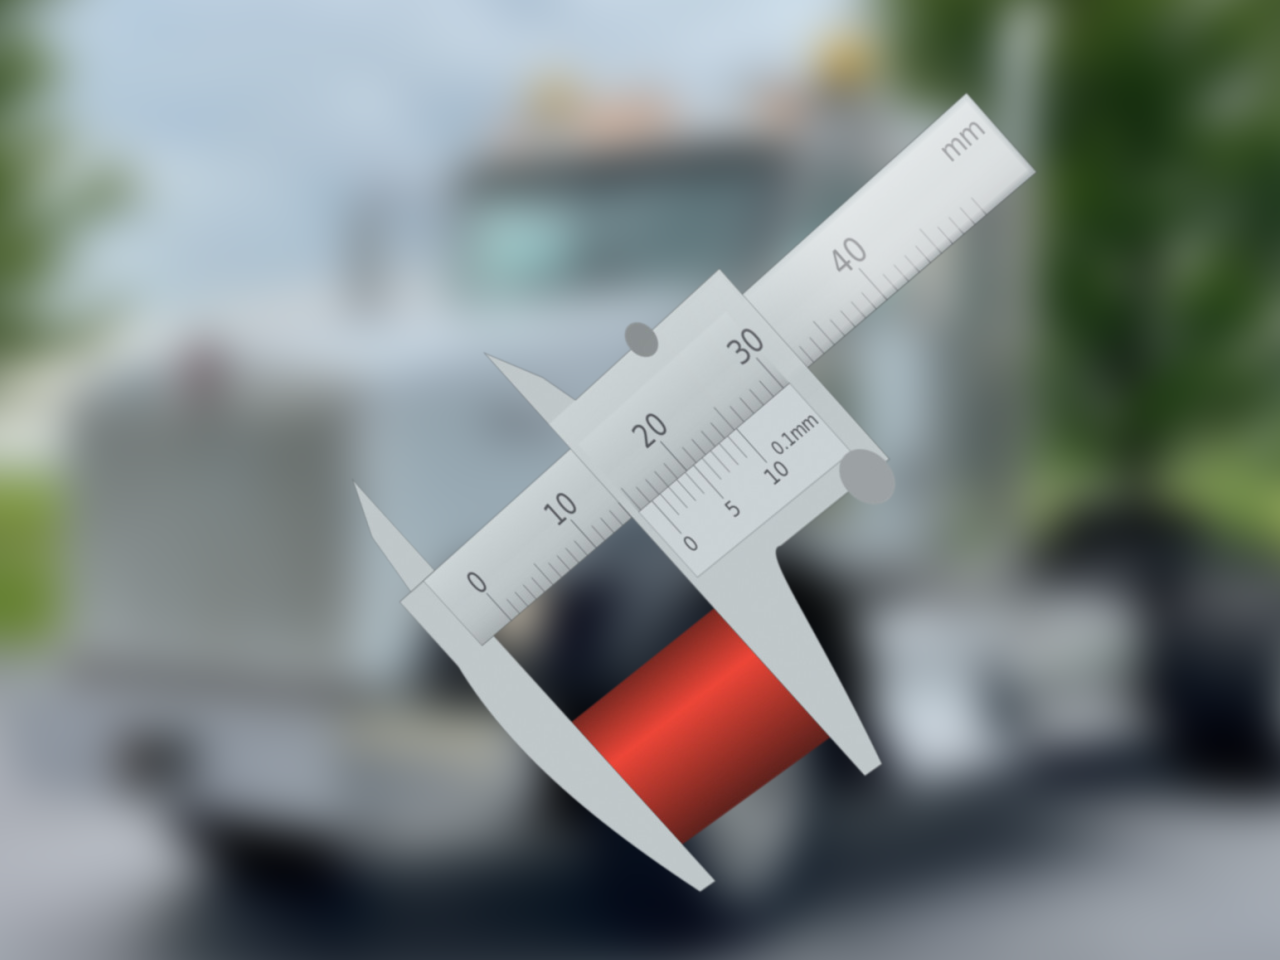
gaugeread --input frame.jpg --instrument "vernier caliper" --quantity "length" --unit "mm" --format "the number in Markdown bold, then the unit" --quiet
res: **16.2** mm
